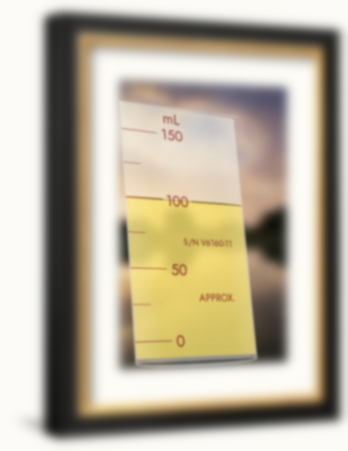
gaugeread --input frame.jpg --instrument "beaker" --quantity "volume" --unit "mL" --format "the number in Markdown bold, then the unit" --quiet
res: **100** mL
